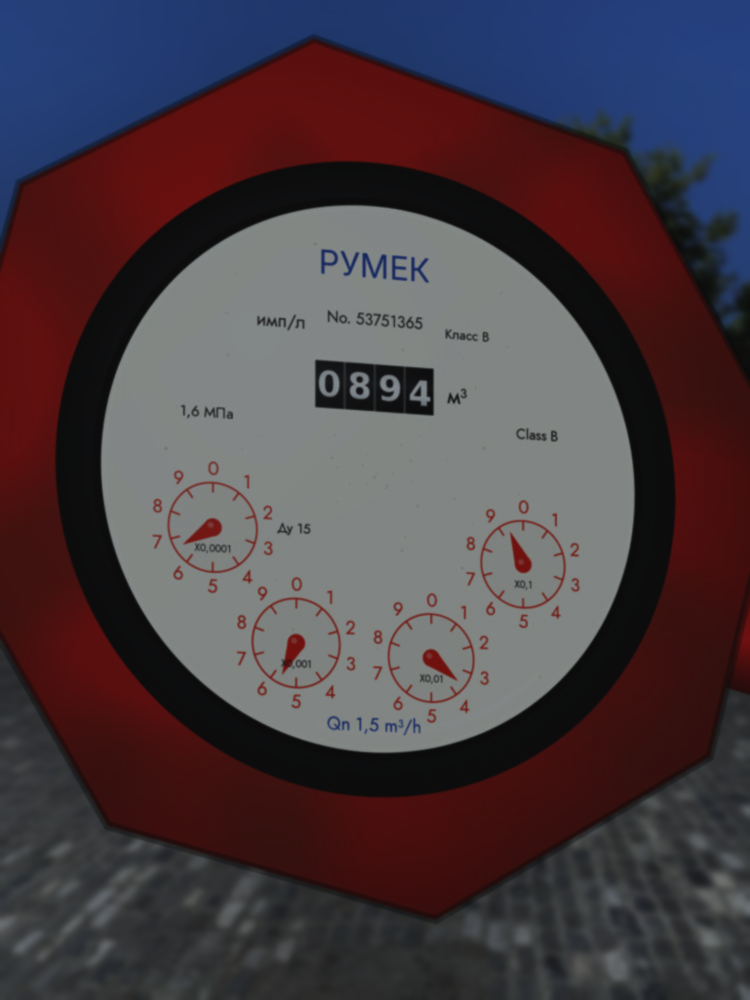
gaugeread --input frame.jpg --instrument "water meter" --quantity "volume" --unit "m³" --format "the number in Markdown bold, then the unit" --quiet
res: **893.9356** m³
